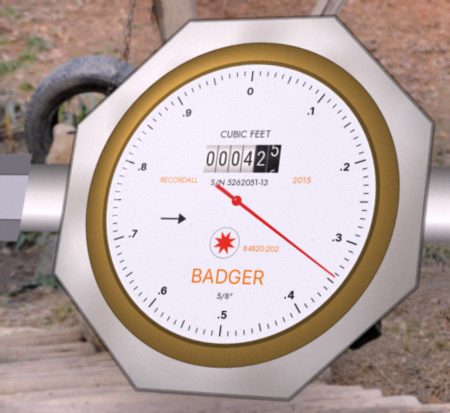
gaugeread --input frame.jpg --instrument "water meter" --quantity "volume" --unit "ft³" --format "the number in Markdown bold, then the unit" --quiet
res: **425.34** ft³
